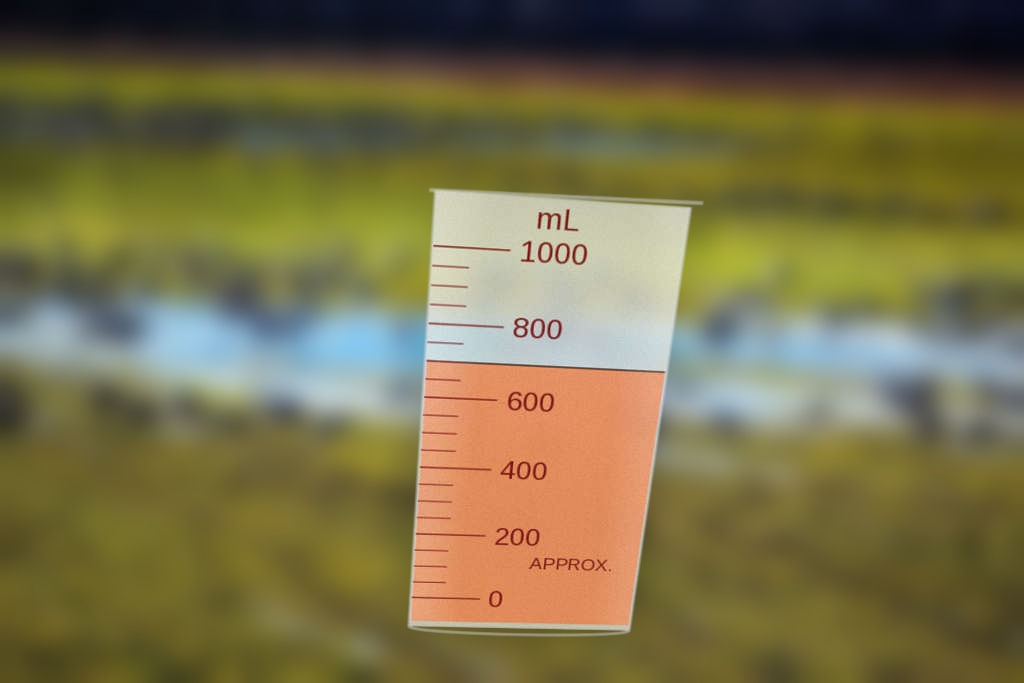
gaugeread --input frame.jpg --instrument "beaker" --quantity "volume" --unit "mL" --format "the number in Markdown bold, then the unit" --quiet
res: **700** mL
